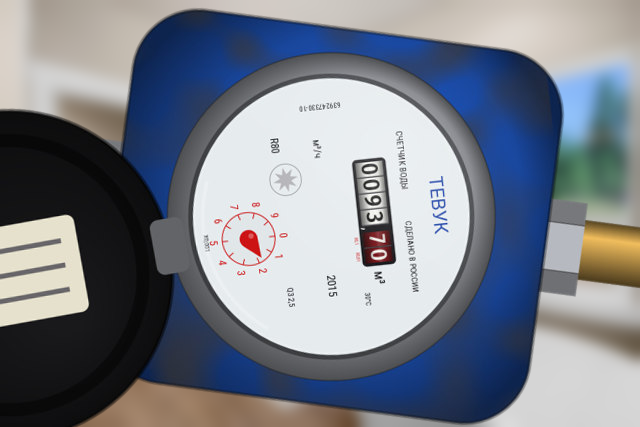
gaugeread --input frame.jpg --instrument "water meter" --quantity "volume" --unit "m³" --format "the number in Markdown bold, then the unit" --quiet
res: **93.701** m³
